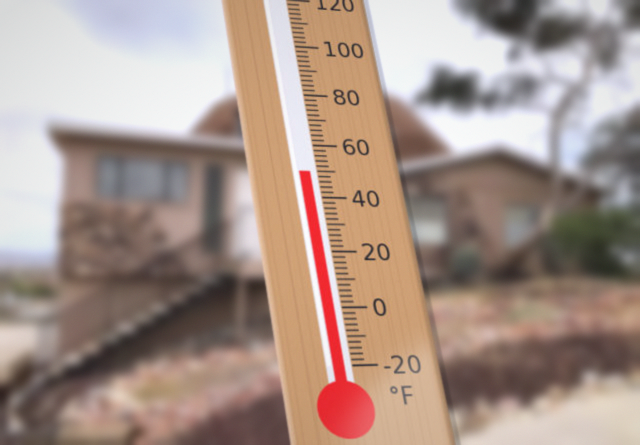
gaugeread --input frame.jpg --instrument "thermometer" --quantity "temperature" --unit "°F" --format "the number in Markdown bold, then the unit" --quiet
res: **50** °F
